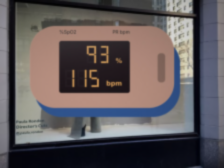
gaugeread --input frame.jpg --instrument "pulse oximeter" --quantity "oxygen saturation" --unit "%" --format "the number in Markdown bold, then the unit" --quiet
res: **93** %
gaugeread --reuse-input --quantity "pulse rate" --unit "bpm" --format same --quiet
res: **115** bpm
